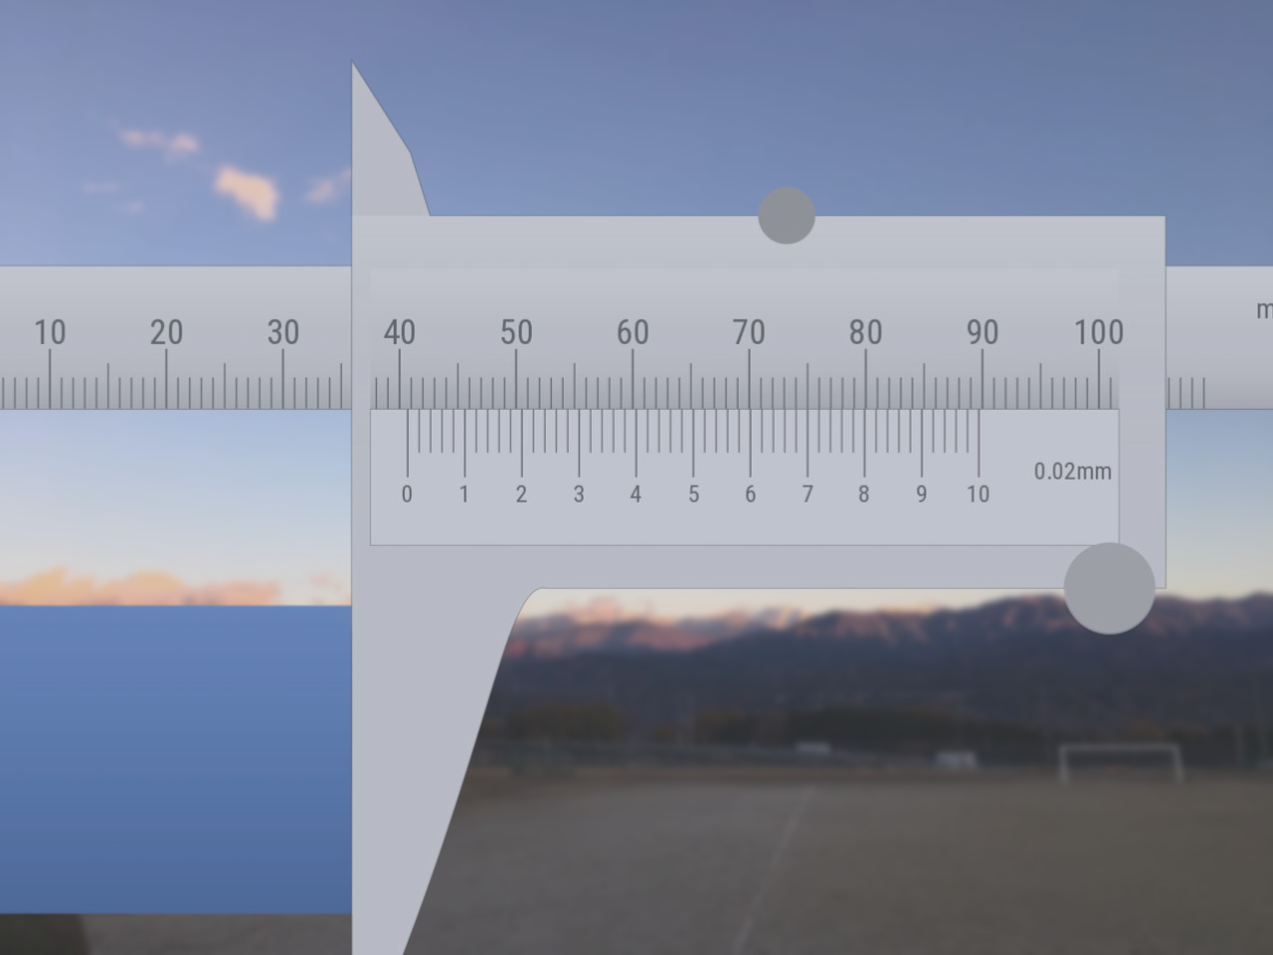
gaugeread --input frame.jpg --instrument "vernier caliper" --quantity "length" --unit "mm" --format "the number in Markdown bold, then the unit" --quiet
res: **40.7** mm
